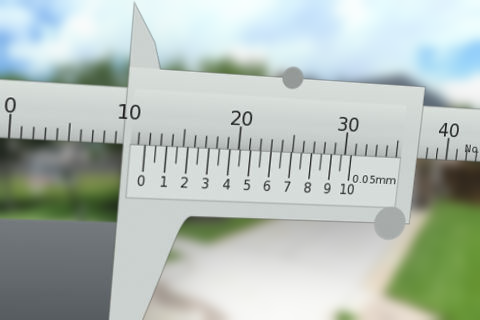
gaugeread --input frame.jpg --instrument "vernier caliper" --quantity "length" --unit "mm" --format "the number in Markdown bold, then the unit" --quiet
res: **11.6** mm
